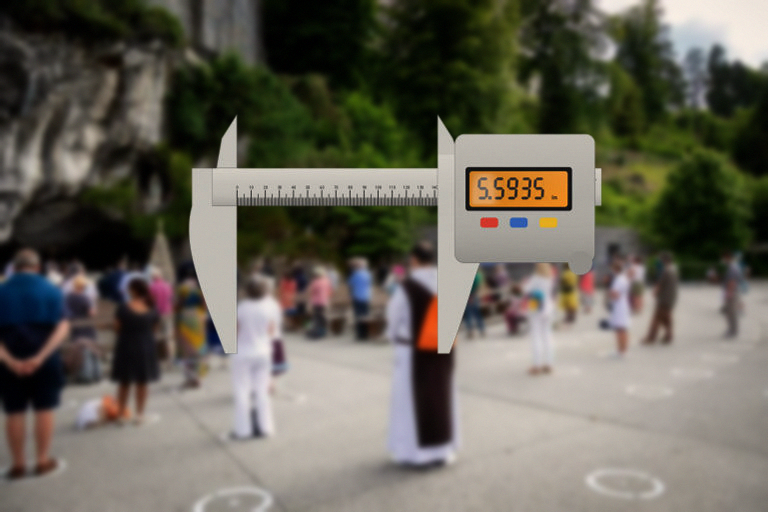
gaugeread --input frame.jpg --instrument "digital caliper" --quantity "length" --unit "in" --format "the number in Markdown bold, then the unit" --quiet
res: **5.5935** in
